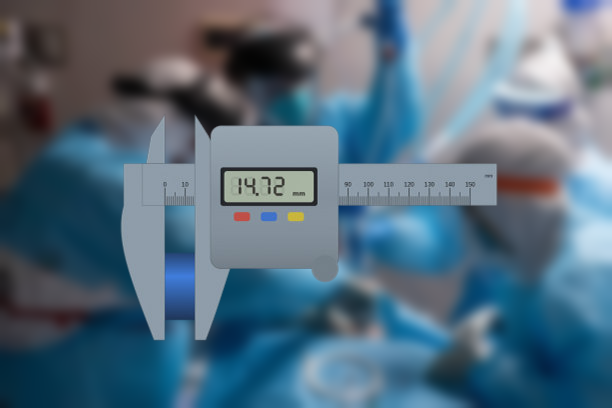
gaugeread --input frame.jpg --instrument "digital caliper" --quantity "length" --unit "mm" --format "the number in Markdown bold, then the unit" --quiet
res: **14.72** mm
